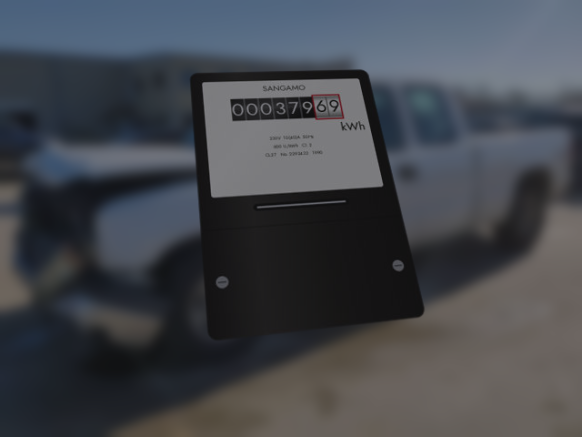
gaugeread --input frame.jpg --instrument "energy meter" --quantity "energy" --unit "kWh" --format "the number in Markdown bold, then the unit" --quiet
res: **379.69** kWh
